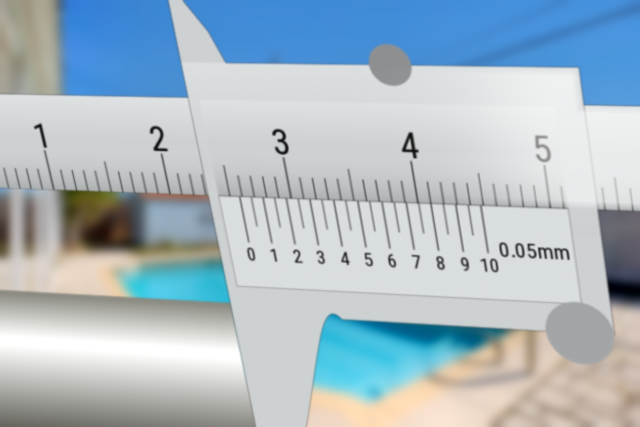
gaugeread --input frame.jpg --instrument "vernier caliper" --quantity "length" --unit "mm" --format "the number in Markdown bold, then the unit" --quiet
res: **25.8** mm
